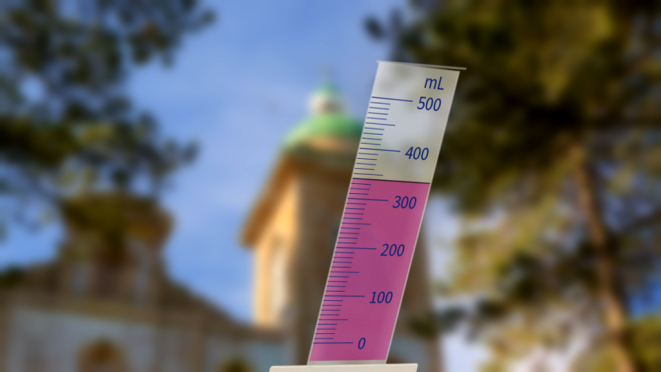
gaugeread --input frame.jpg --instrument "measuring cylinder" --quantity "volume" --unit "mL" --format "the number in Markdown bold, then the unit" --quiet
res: **340** mL
